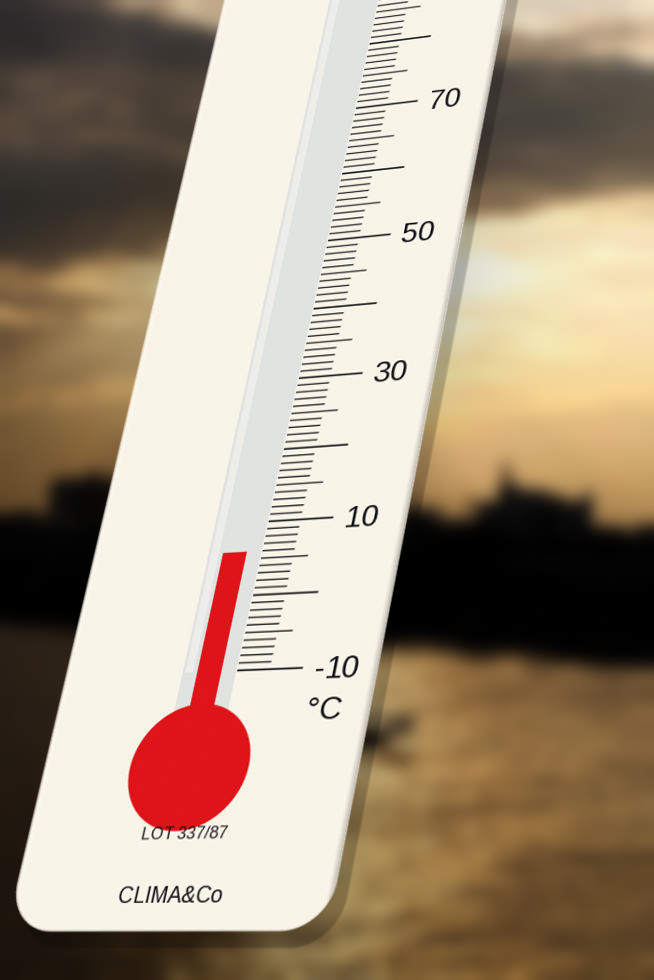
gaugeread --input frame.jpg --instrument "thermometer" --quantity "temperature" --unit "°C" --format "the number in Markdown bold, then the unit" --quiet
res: **6** °C
